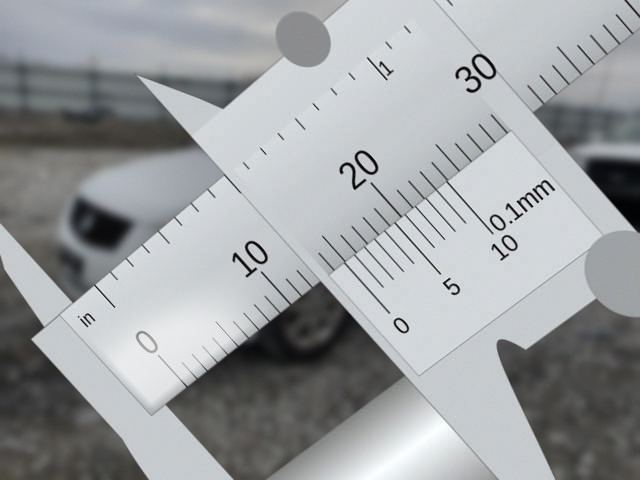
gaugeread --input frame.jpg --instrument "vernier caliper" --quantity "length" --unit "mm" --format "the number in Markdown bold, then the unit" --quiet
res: **14.9** mm
